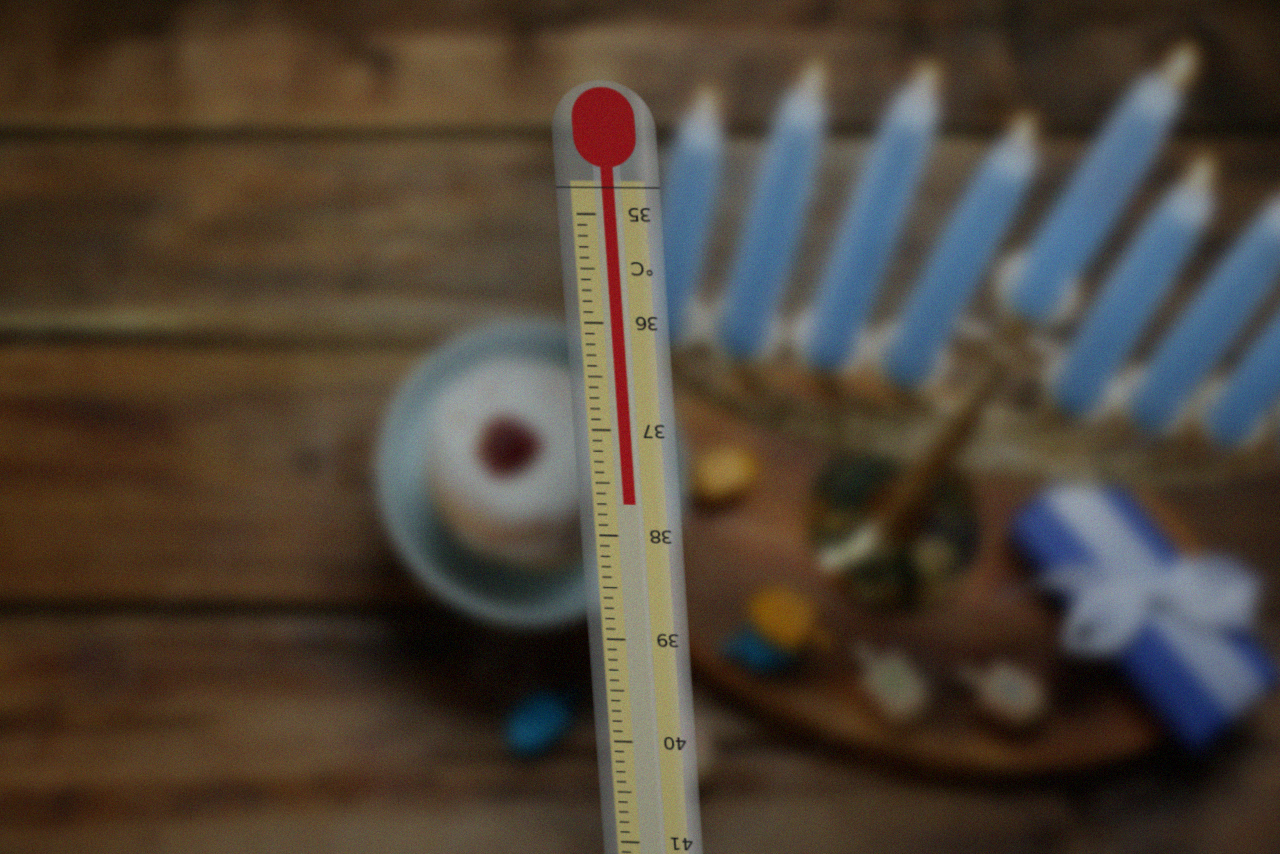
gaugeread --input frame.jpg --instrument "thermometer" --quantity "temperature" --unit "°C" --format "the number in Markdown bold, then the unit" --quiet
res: **37.7** °C
